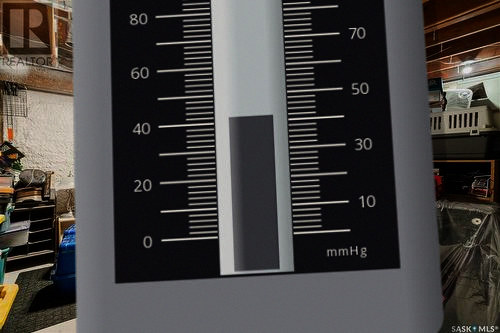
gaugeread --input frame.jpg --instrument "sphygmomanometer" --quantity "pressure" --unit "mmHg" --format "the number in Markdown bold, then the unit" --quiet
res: **42** mmHg
